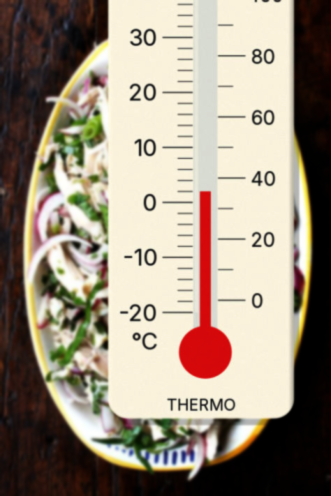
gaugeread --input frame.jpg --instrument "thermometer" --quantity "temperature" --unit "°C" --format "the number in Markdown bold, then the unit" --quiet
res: **2** °C
